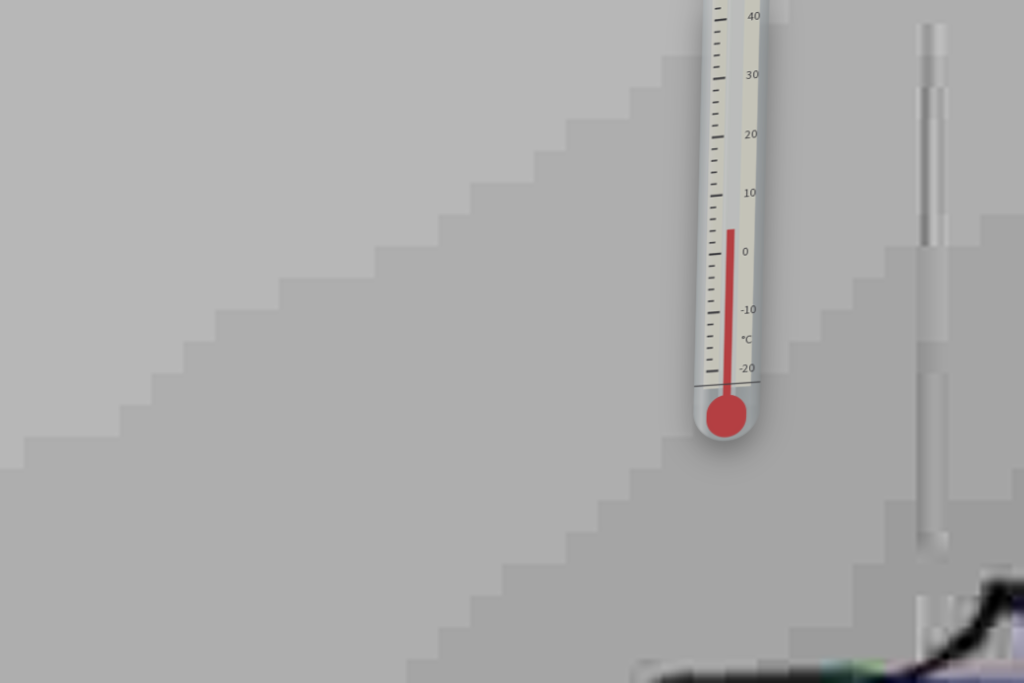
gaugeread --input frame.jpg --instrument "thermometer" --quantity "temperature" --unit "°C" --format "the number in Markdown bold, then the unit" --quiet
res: **4** °C
